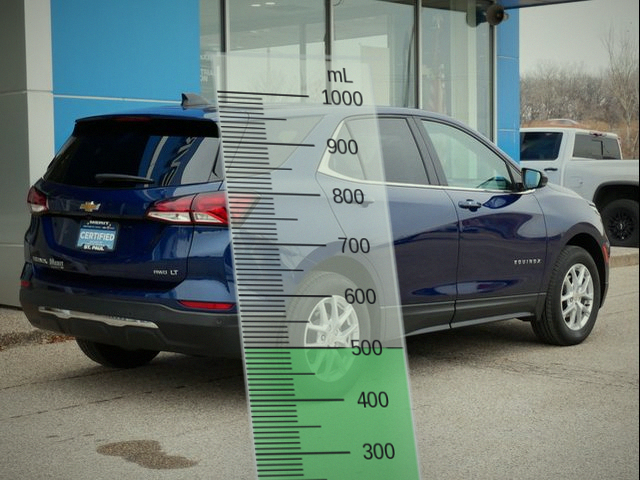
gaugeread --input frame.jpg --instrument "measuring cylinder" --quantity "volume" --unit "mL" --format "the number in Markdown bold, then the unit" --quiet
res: **500** mL
